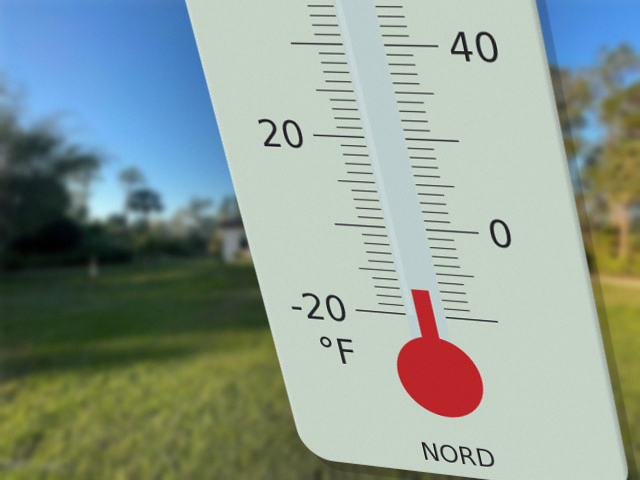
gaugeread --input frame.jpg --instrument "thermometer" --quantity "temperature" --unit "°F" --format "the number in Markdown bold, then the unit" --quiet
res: **-14** °F
